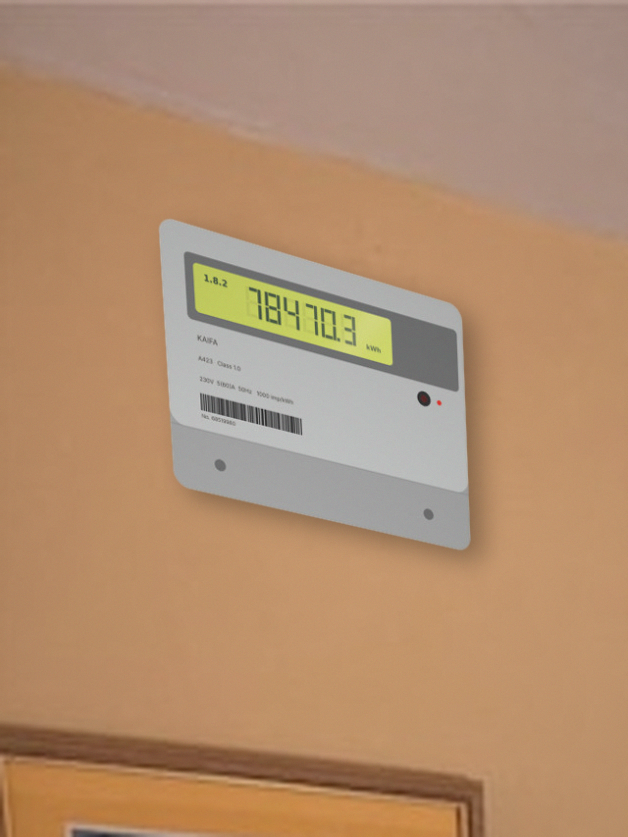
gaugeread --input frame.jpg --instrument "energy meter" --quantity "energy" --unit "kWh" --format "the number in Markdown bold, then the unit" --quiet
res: **78470.3** kWh
